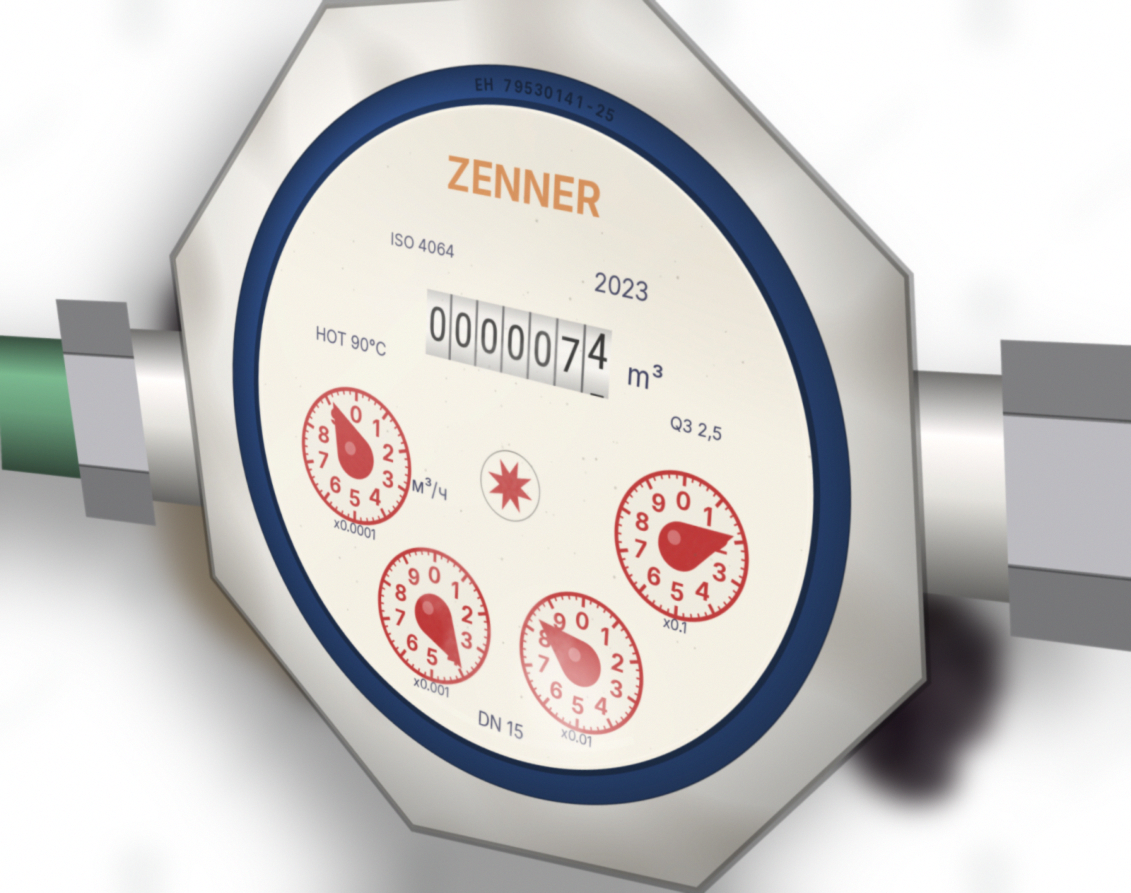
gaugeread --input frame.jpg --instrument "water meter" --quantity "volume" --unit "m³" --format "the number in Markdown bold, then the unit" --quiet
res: **74.1839** m³
